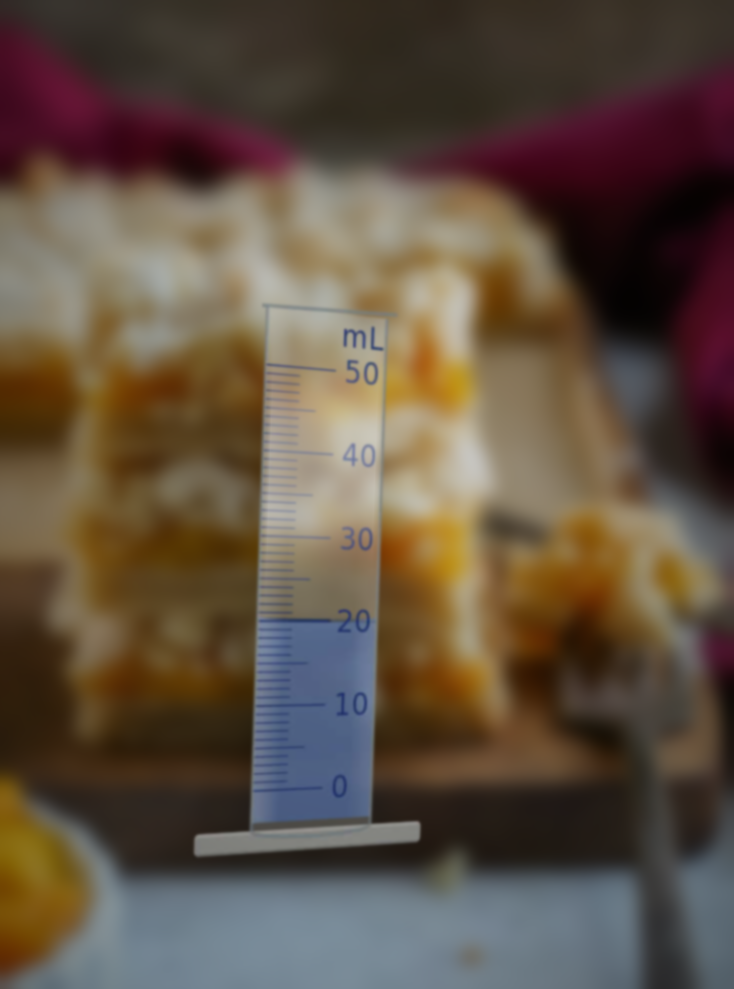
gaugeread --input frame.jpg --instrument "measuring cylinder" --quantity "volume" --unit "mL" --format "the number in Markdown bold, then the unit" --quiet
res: **20** mL
